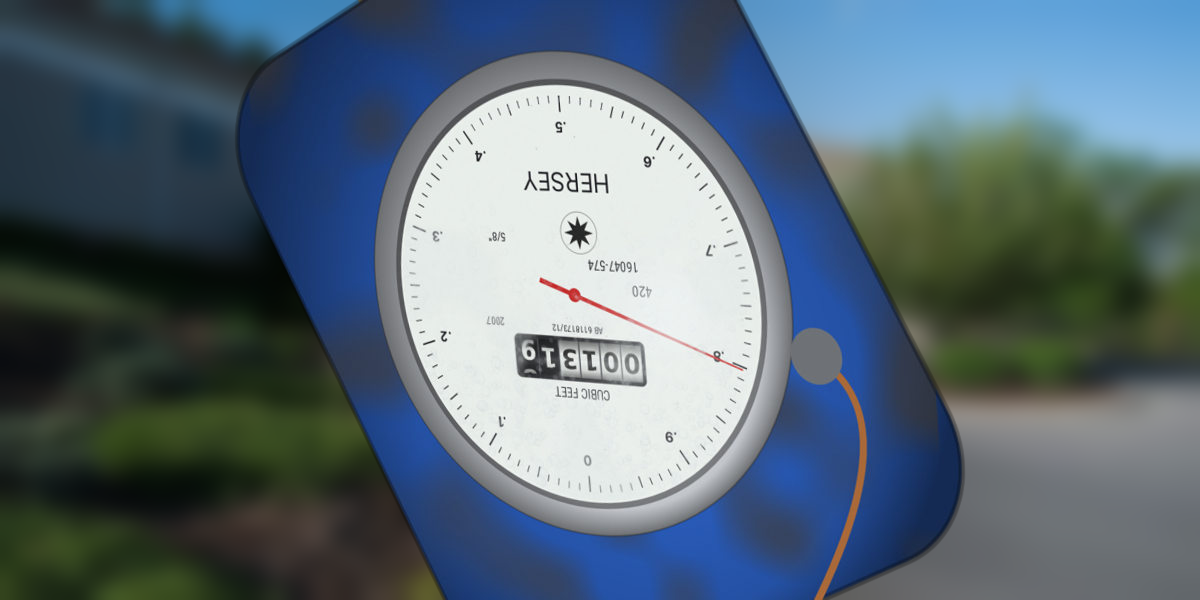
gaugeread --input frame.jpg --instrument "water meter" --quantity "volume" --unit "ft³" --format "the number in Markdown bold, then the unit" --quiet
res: **1318.80** ft³
